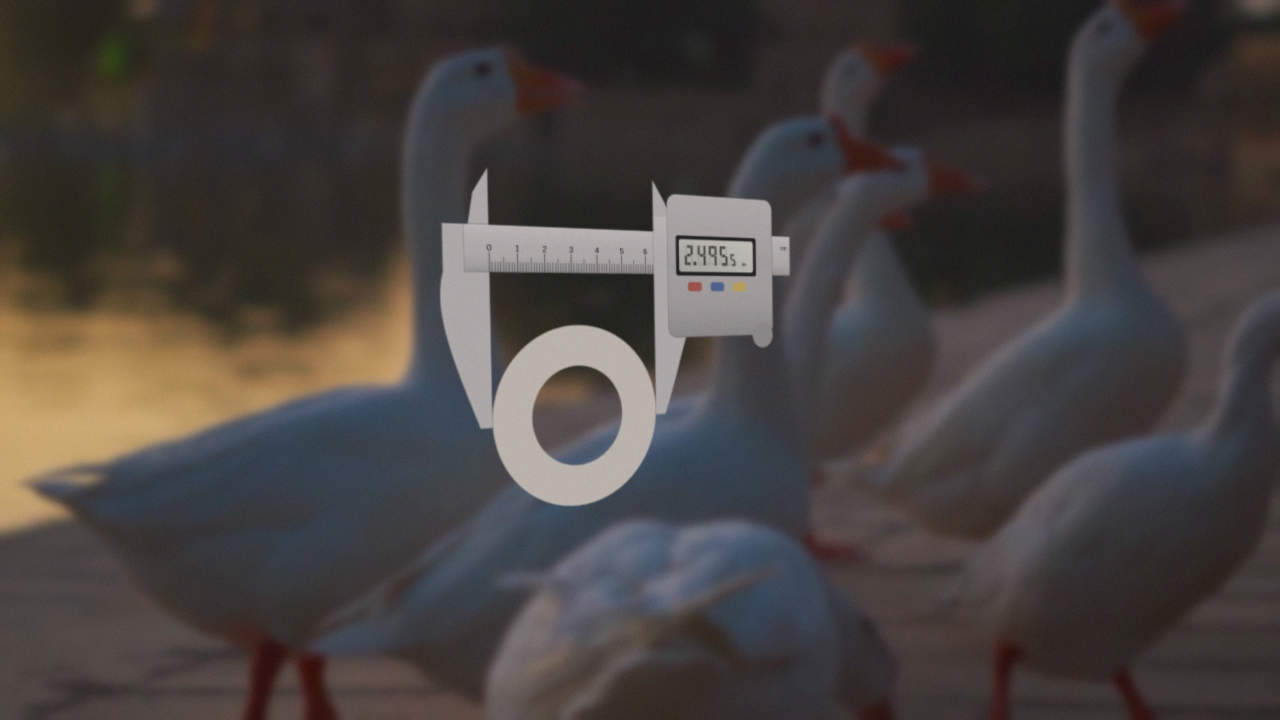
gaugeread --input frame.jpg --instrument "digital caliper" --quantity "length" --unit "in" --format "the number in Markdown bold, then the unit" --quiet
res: **2.4955** in
